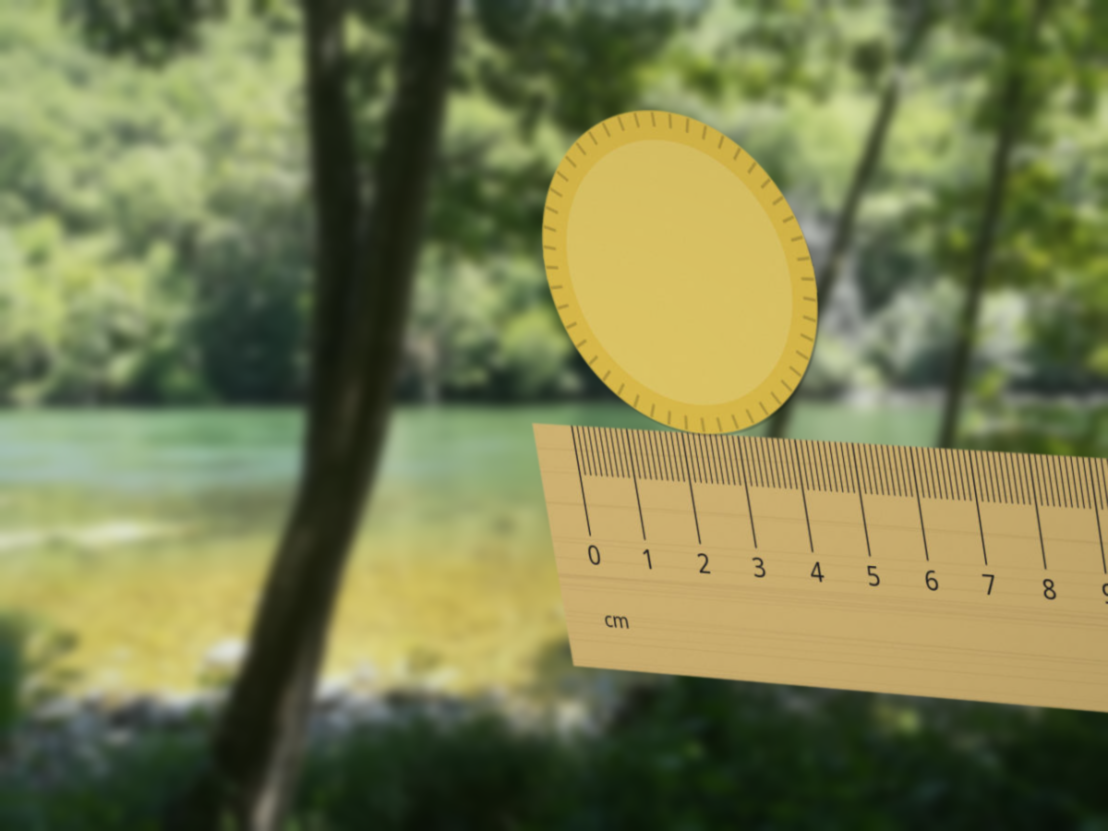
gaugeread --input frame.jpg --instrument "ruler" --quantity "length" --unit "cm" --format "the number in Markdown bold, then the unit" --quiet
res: **4.8** cm
